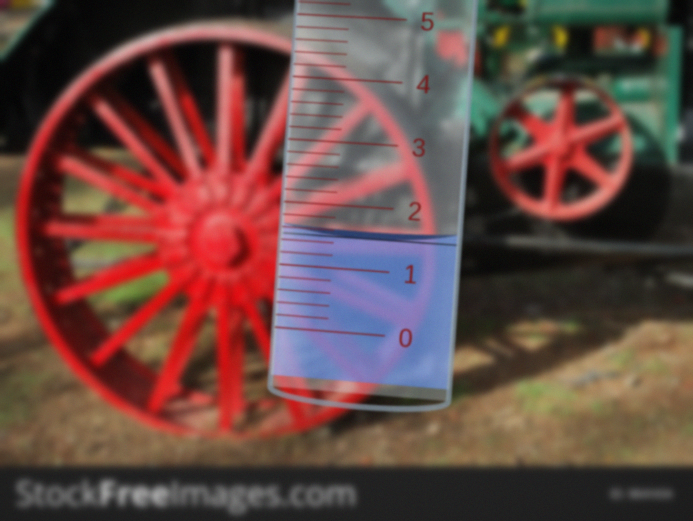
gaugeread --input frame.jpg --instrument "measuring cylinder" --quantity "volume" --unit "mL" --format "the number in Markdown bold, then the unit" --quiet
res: **1.5** mL
